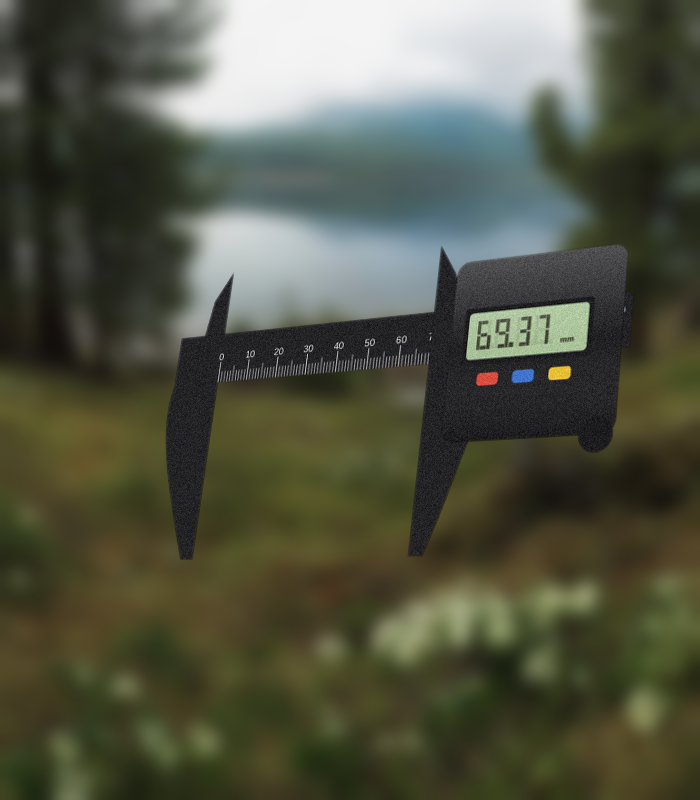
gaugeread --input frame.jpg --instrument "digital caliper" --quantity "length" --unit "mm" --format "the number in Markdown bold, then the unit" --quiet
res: **69.37** mm
